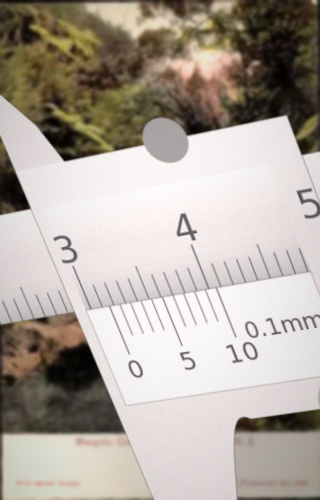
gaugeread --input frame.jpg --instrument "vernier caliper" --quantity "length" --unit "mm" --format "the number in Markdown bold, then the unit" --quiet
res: **31.6** mm
